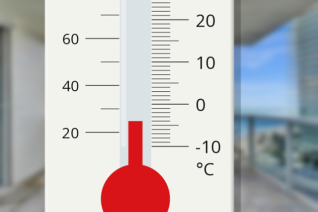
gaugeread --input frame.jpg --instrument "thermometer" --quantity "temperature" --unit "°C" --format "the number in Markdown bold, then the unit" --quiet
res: **-4** °C
